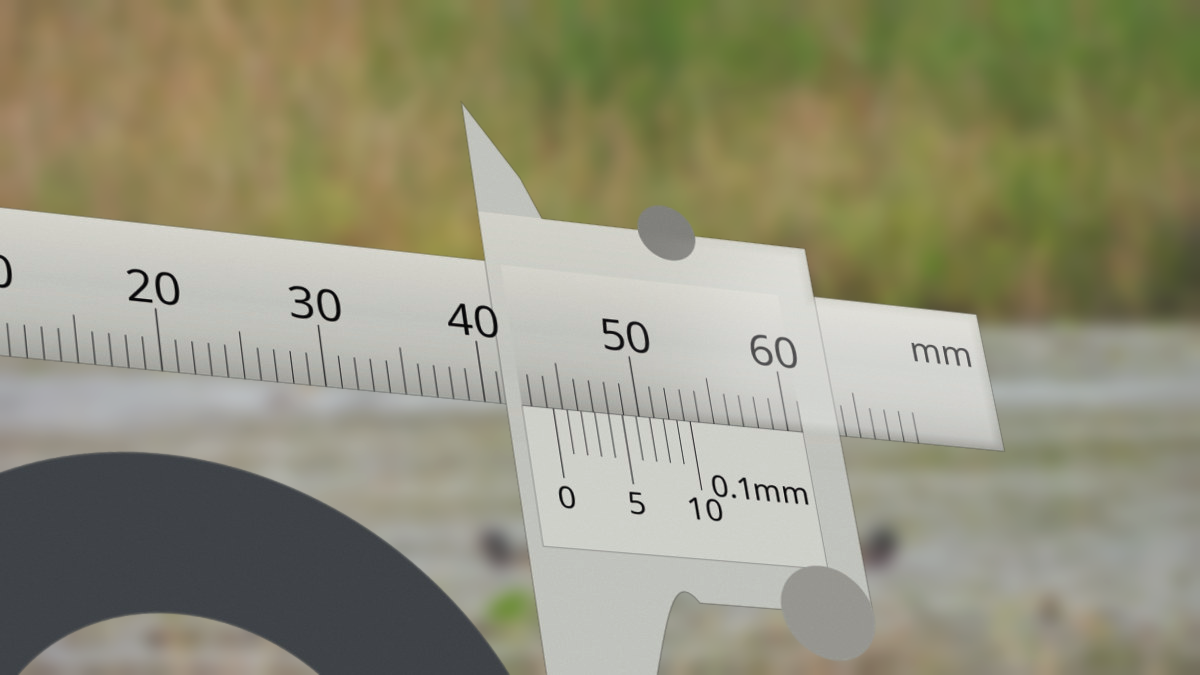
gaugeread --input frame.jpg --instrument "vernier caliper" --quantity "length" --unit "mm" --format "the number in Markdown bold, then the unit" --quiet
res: **44.4** mm
